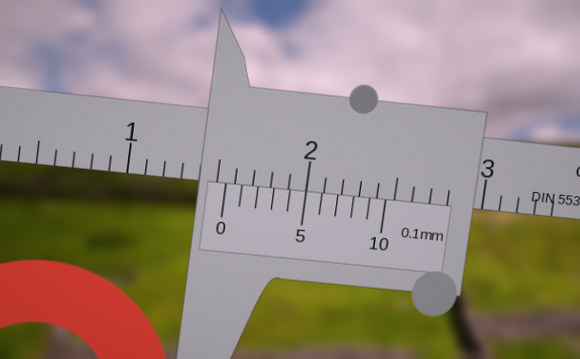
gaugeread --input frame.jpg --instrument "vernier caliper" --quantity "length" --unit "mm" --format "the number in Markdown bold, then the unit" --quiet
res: **15.5** mm
